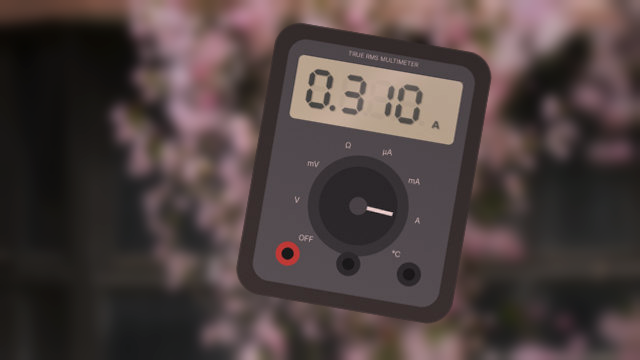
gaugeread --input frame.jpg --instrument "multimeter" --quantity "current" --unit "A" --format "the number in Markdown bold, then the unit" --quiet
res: **0.310** A
